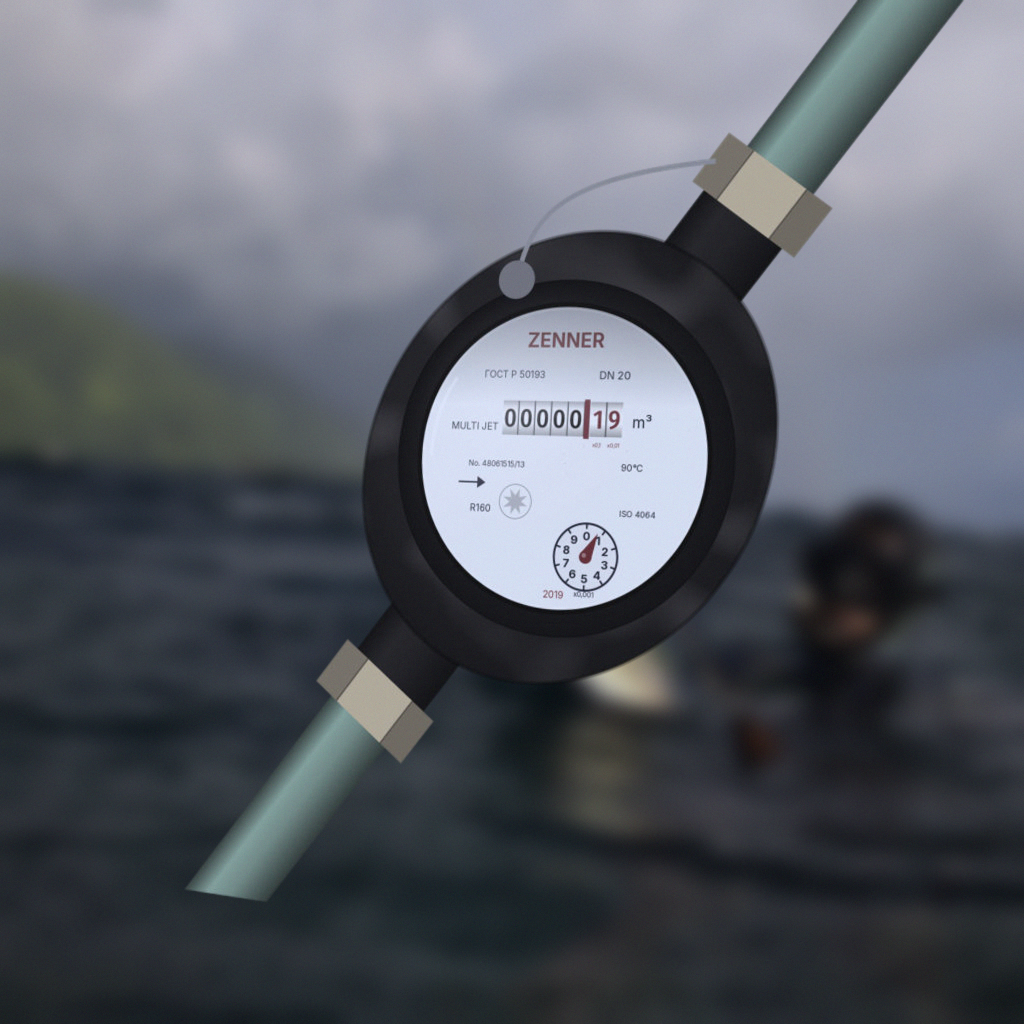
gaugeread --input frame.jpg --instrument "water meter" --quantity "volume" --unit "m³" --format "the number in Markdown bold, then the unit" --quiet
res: **0.190** m³
